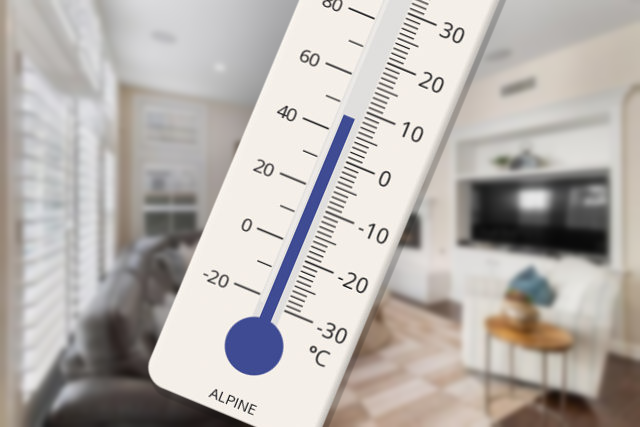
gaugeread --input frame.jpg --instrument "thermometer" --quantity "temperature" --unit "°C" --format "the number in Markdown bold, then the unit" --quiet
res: **8** °C
